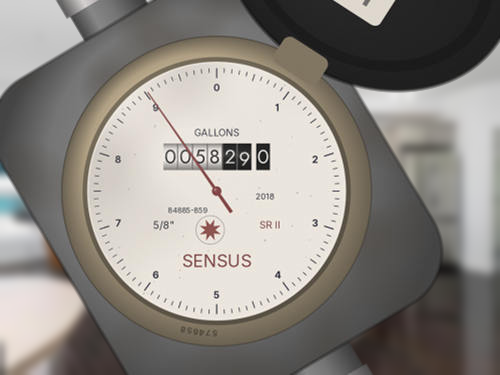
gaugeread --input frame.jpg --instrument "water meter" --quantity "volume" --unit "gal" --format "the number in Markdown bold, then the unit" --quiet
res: **58289.0** gal
